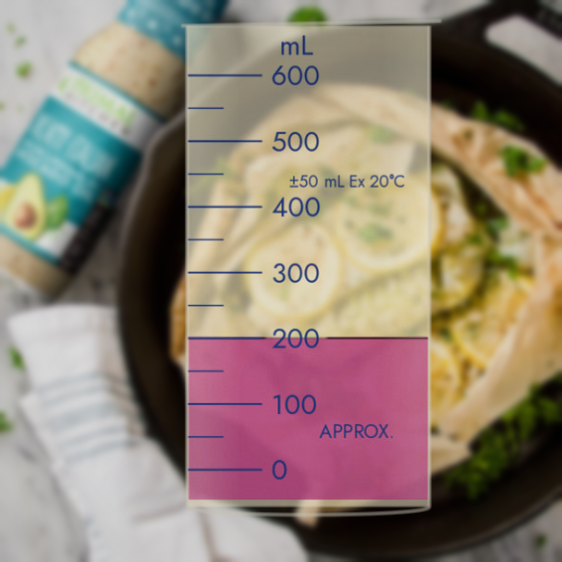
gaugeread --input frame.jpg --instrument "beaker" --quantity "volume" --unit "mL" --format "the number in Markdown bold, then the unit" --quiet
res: **200** mL
